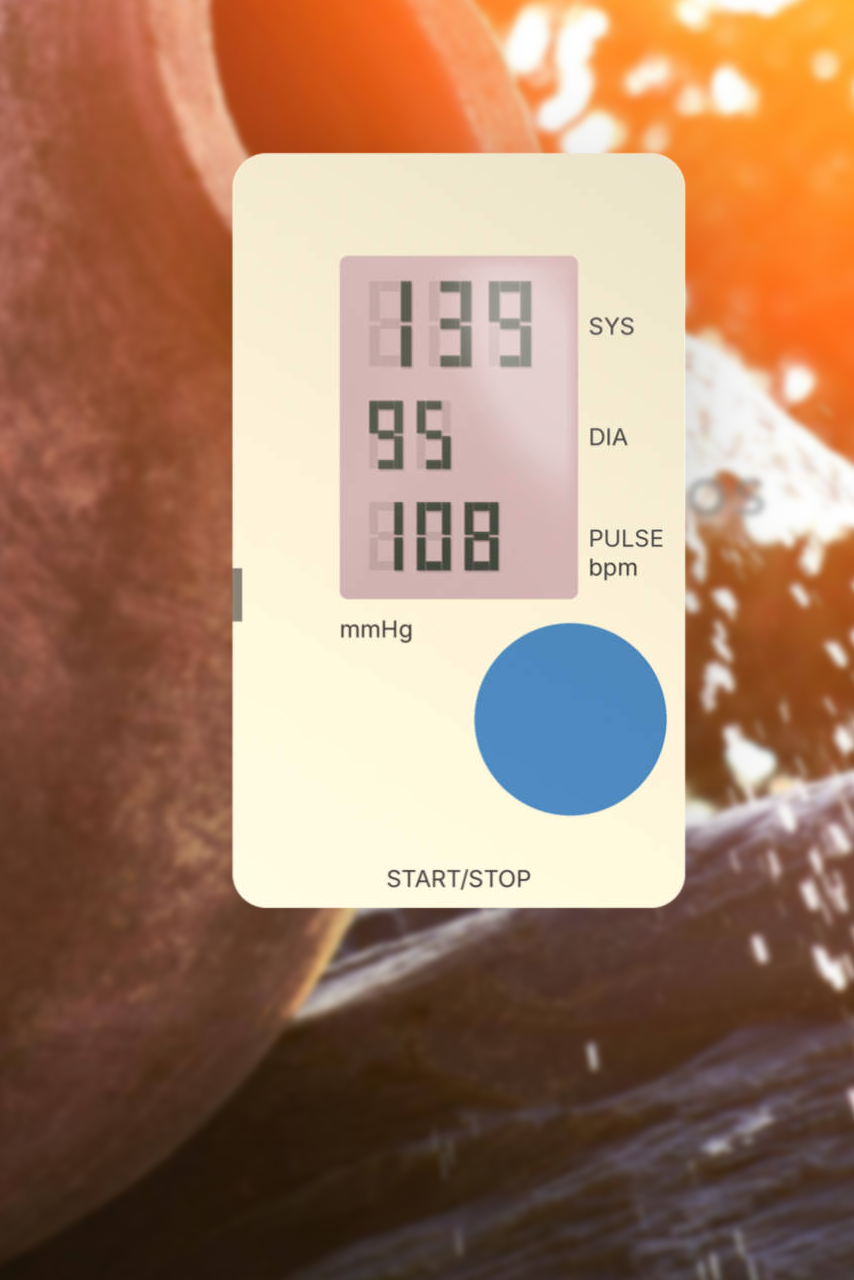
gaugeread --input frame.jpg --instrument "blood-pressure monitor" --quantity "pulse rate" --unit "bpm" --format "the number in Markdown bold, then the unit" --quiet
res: **108** bpm
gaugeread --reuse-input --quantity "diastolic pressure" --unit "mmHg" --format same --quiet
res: **95** mmHg
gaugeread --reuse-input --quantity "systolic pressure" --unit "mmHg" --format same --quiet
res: **139** mmHg
